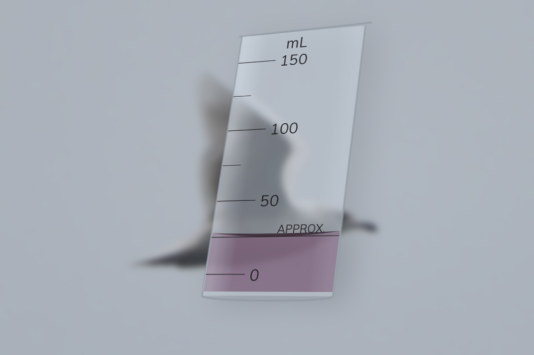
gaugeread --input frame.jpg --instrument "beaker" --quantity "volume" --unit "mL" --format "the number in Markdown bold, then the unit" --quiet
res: **25** mL
